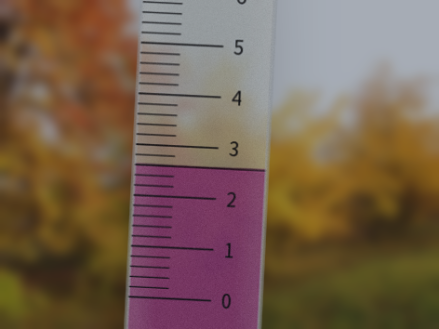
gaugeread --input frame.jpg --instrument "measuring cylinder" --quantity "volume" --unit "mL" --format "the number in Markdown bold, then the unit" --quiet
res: **2.6** mL
